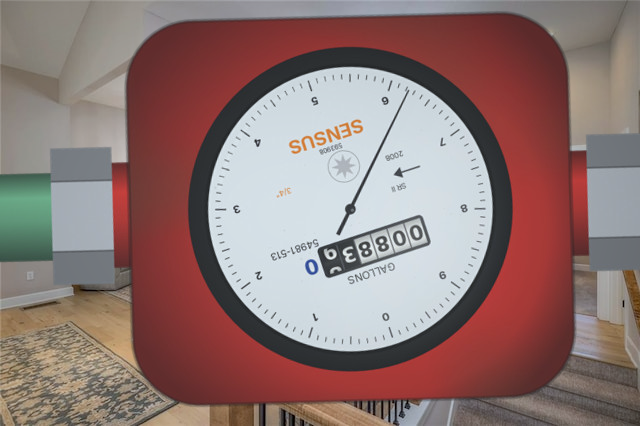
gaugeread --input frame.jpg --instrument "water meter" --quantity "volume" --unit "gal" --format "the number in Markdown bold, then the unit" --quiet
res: **88386.2** gal
